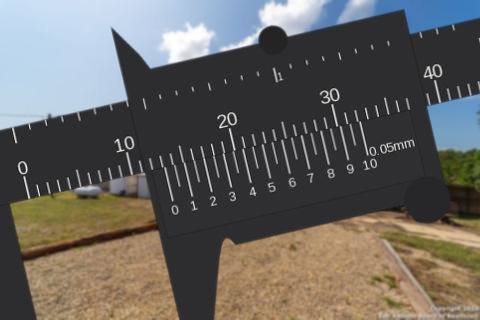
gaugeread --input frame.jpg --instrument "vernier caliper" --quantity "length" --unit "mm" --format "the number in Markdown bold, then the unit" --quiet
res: **13.2** mm
